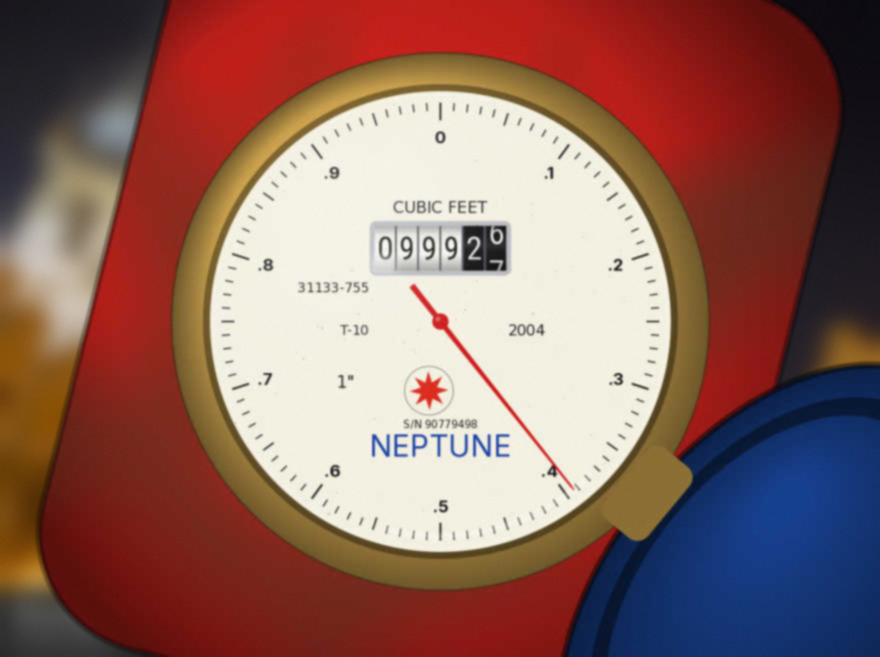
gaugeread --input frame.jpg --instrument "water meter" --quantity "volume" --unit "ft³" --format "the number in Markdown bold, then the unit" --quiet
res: **99926.39** ft³
